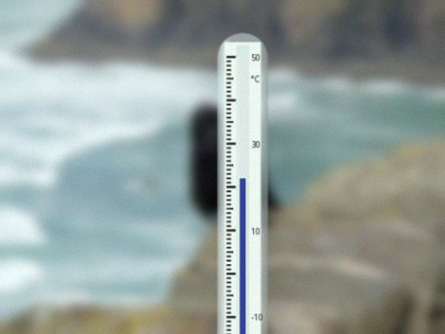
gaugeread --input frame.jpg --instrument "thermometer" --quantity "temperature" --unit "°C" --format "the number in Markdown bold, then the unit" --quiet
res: **22** °C
